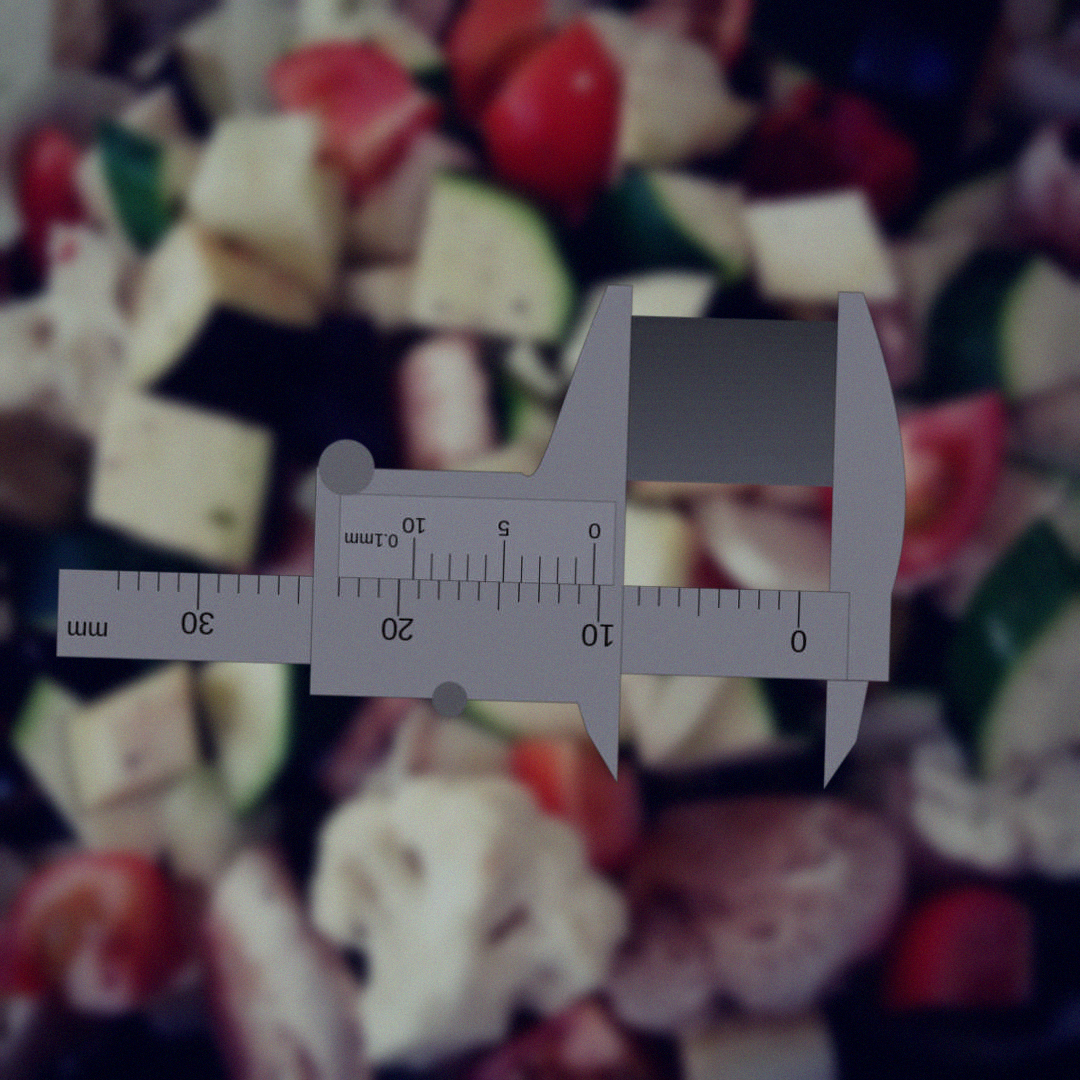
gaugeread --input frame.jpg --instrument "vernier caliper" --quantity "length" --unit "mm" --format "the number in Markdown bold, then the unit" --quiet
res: **10.3** mm
